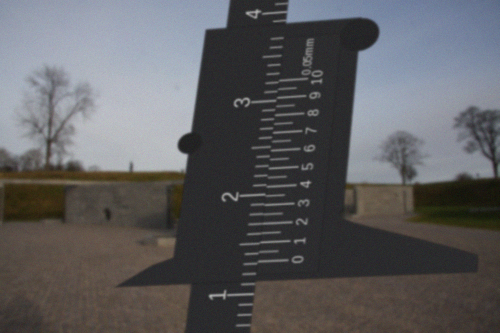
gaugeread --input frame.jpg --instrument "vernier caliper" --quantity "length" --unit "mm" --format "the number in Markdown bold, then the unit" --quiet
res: **13.2** mm
